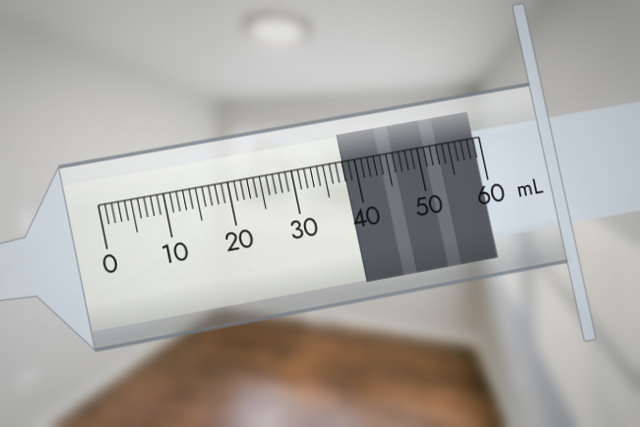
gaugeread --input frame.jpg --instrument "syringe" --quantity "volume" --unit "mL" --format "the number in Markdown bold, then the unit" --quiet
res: **38** mL
